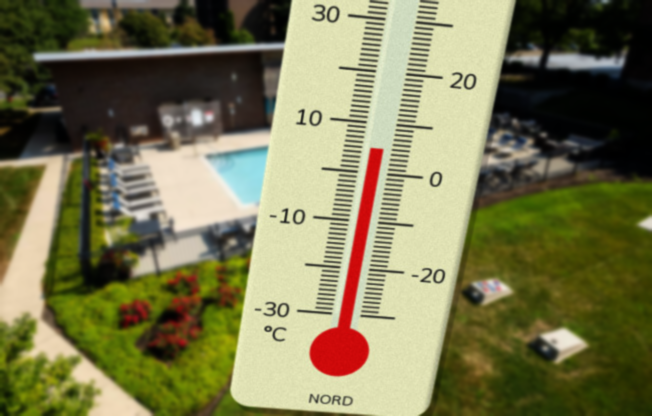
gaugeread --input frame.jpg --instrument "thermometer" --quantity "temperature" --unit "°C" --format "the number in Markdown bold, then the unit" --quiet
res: **5** °C
